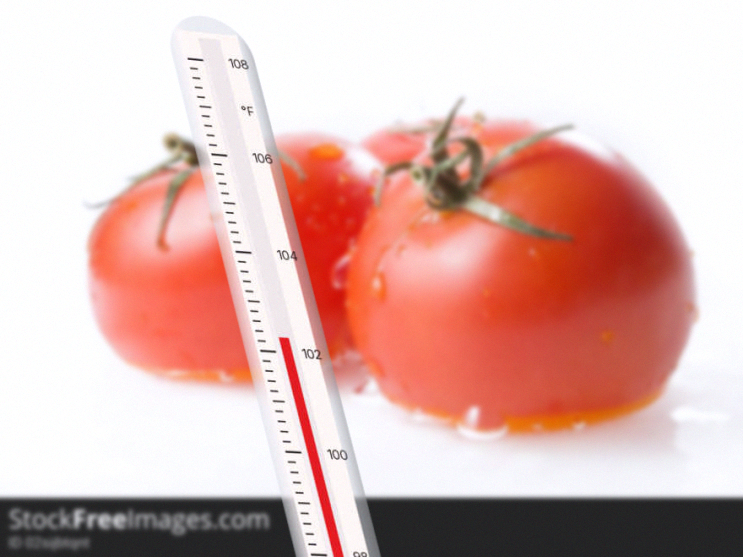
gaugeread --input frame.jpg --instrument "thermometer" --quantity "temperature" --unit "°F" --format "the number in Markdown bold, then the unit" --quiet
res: **102.3** °F
